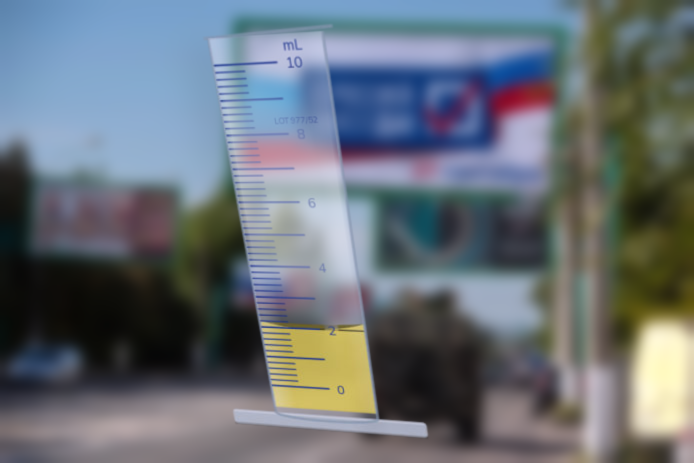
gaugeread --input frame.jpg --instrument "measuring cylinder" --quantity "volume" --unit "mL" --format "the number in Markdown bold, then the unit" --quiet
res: **2** mL
